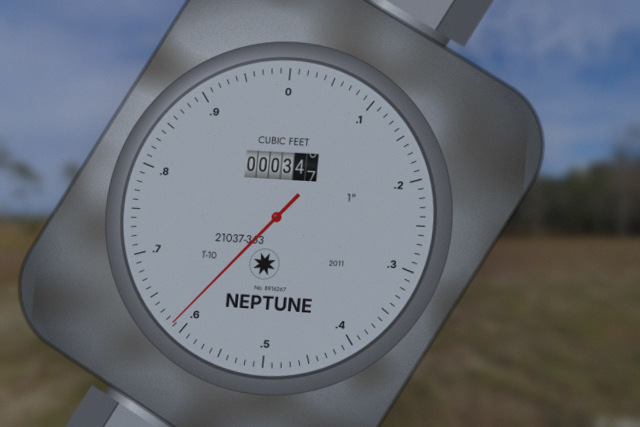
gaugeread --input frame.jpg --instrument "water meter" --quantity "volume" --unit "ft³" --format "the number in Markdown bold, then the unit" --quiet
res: **346.61** ft³
